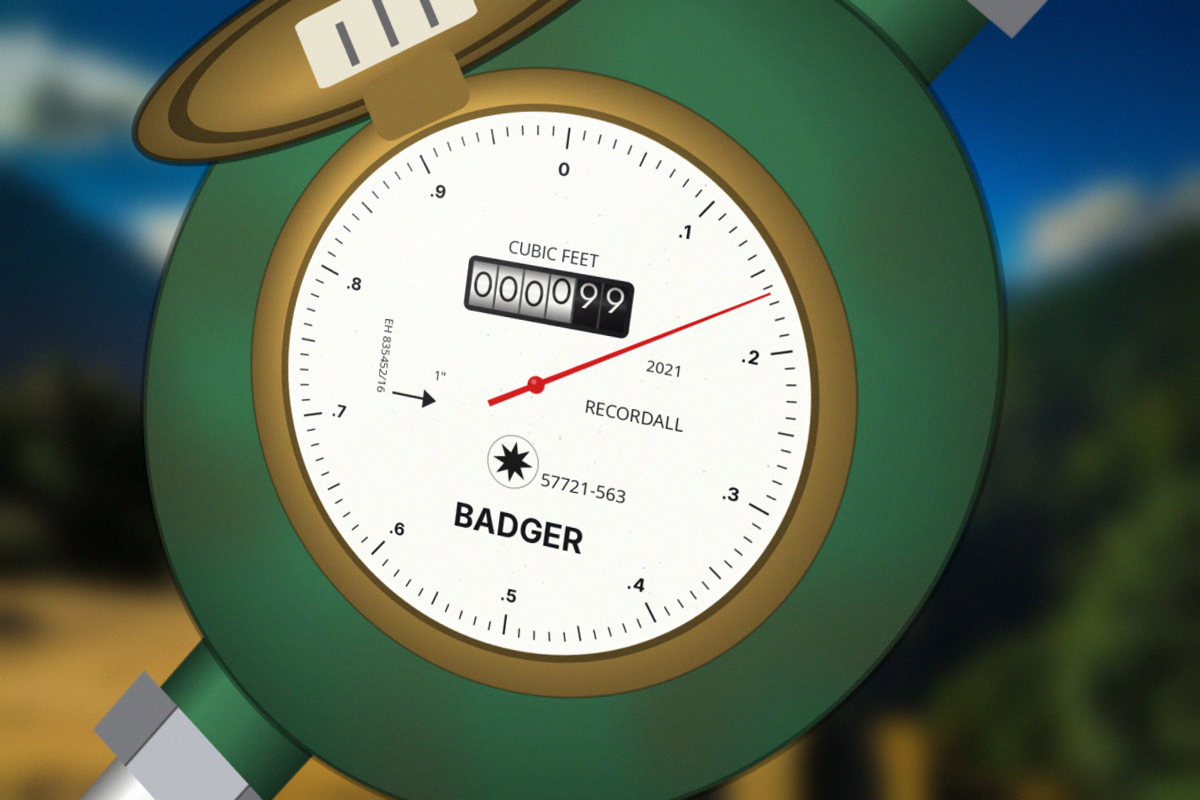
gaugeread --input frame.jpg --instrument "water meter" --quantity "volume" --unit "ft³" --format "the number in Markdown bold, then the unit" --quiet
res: **99.16** ft³
